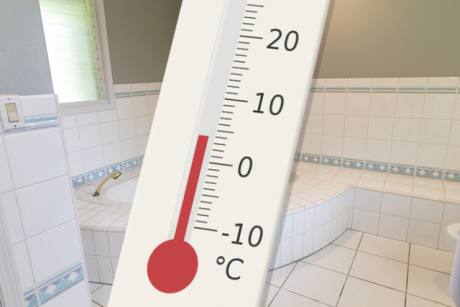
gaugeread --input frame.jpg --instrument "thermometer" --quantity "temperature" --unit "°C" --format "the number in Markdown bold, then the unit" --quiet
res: **4** °C
